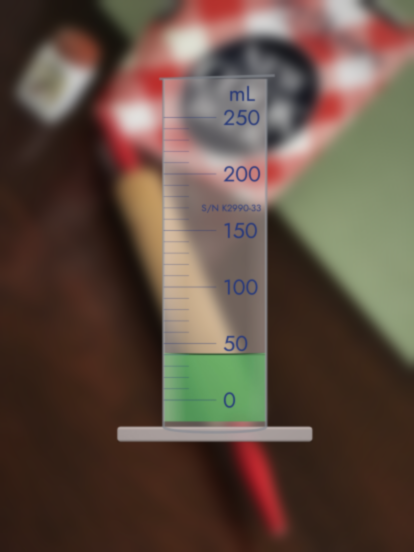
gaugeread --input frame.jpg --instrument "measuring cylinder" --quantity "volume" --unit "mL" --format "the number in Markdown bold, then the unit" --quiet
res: **40** mL
